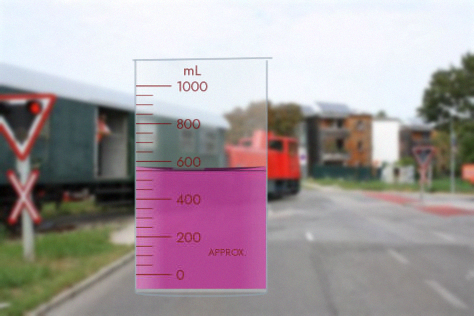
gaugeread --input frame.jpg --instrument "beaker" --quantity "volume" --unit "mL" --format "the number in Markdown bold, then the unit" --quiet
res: **550** mL
